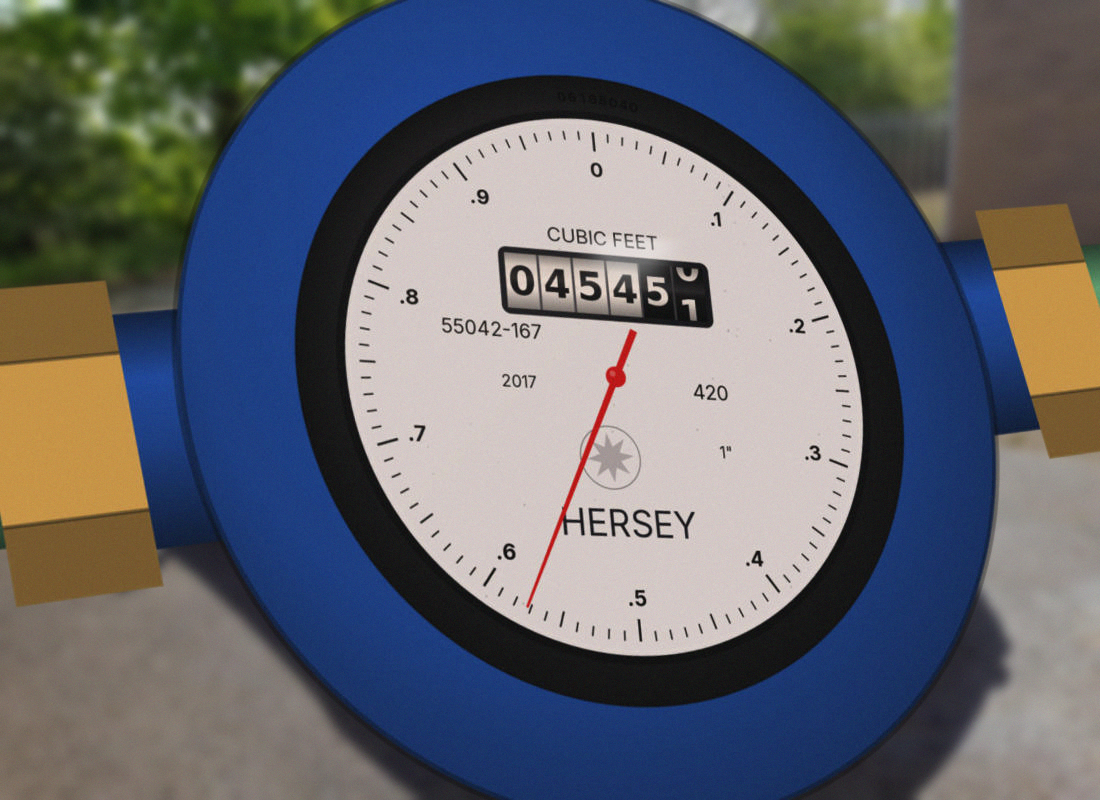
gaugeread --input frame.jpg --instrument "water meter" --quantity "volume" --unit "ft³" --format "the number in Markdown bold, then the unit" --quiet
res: **45450.57** ft³
